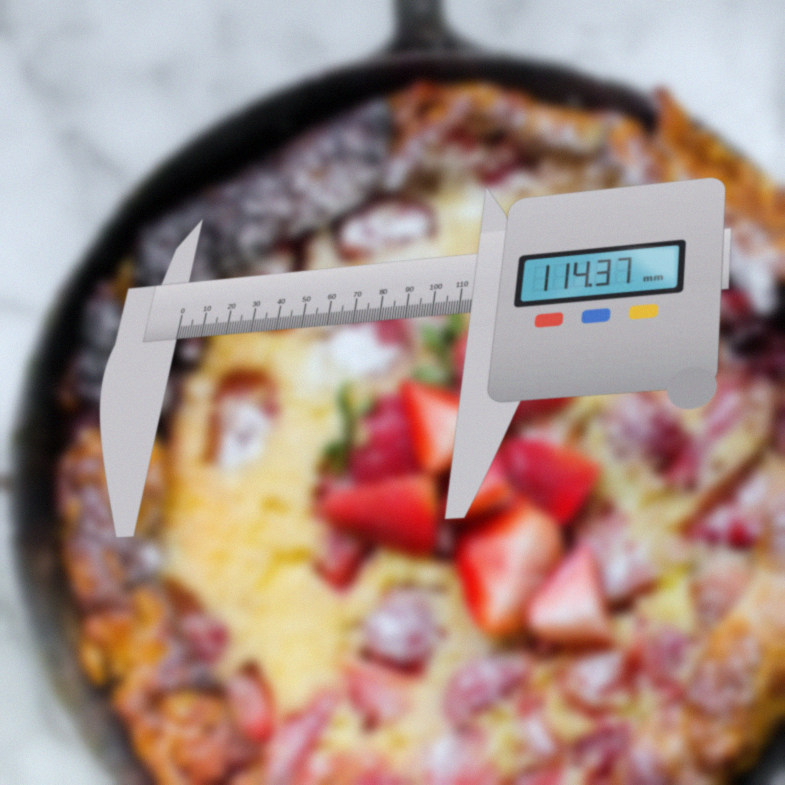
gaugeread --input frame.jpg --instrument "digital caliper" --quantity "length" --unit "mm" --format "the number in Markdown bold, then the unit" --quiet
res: **114.37** mm
